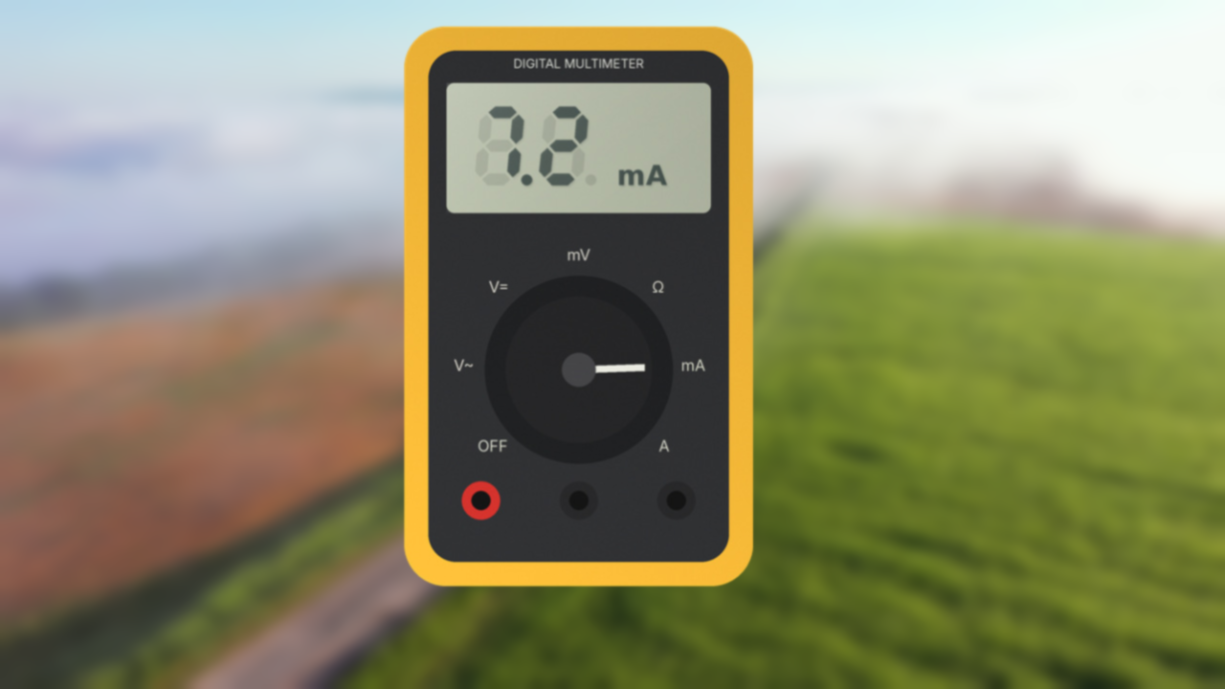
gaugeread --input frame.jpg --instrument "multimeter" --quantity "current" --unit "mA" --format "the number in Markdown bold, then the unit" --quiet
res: **7.2** mA
